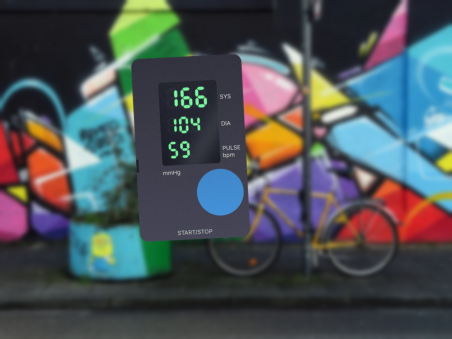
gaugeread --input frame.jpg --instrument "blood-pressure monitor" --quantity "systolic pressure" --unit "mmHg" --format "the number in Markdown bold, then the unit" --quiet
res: **166** mmHg
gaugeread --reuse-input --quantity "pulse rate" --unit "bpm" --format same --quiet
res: **59** bpm
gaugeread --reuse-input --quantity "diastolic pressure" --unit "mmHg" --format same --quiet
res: **104** mmHg
